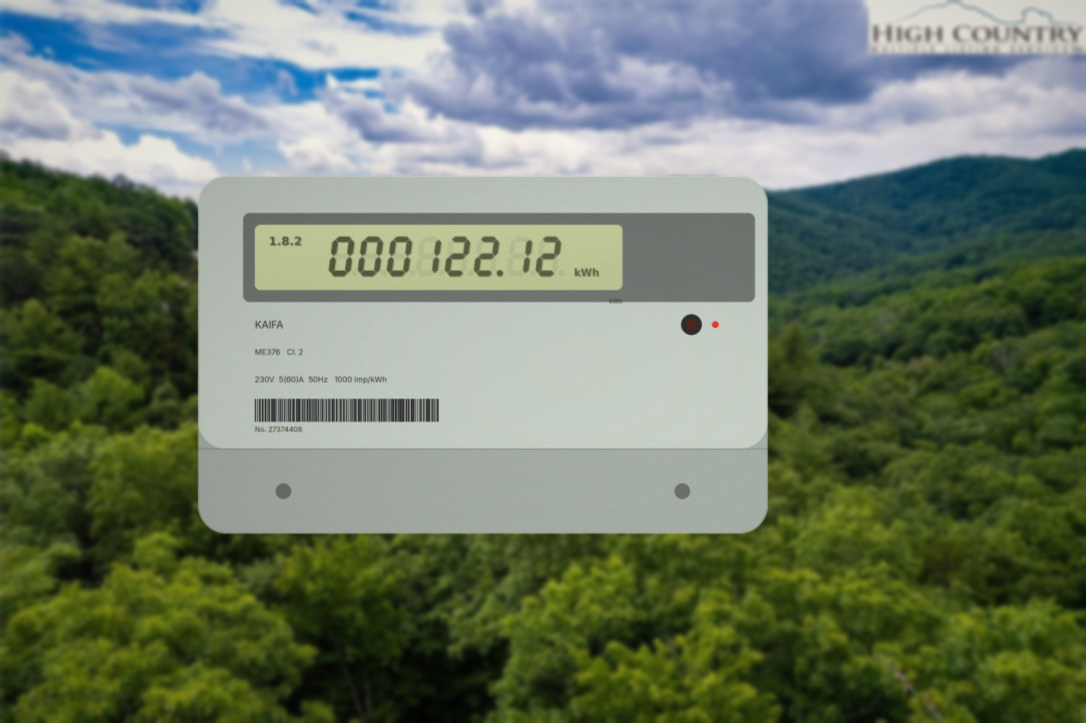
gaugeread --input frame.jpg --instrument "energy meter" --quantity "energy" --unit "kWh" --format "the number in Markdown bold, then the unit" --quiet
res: **122.12** kWh
